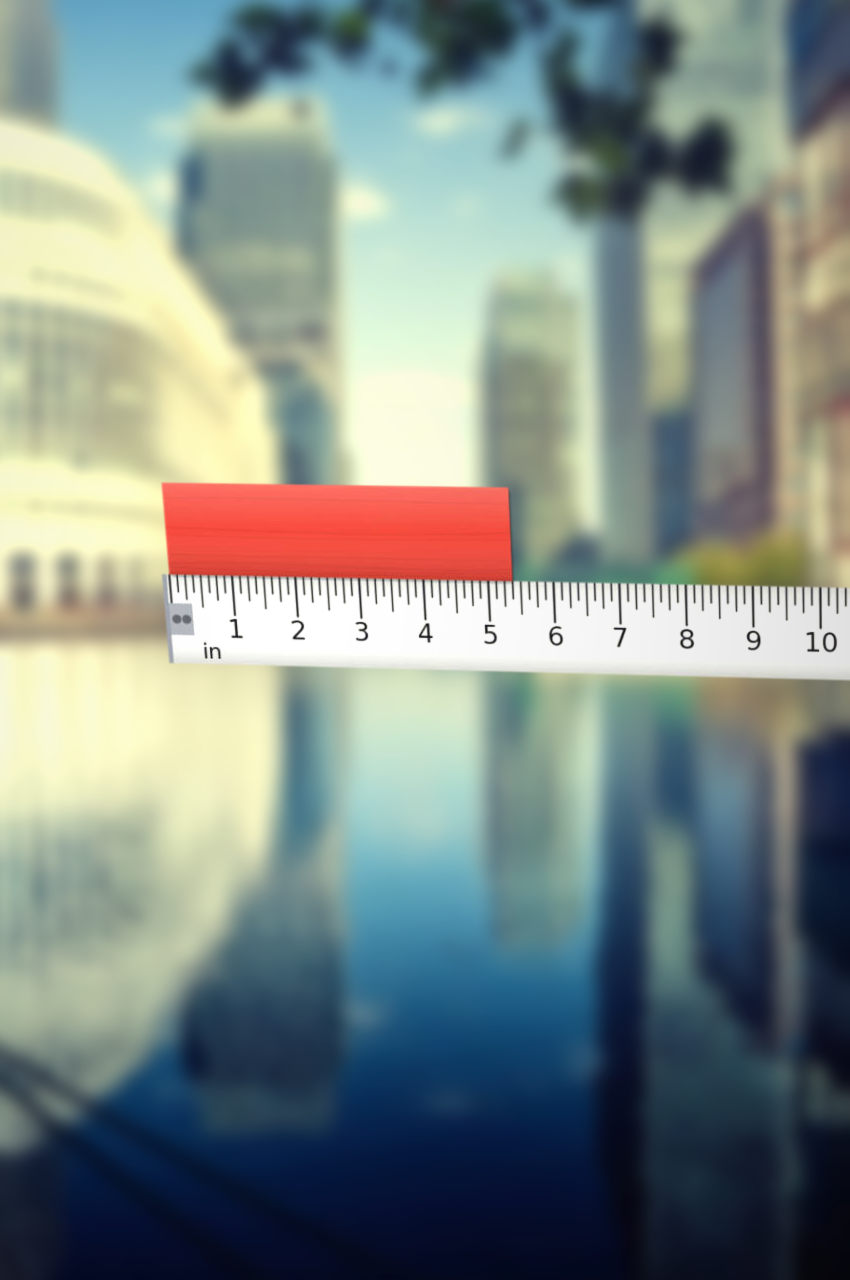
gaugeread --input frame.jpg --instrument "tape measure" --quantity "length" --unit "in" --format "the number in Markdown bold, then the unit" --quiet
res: **5.375** in
